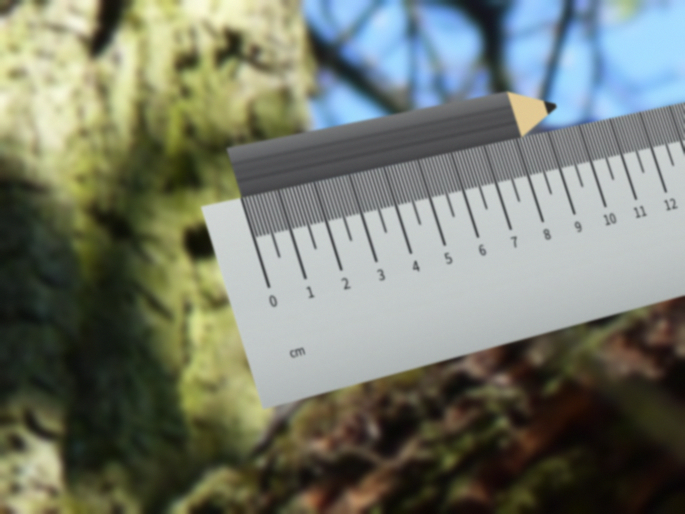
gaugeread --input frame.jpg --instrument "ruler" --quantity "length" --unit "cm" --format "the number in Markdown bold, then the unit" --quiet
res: **9.5** cm
